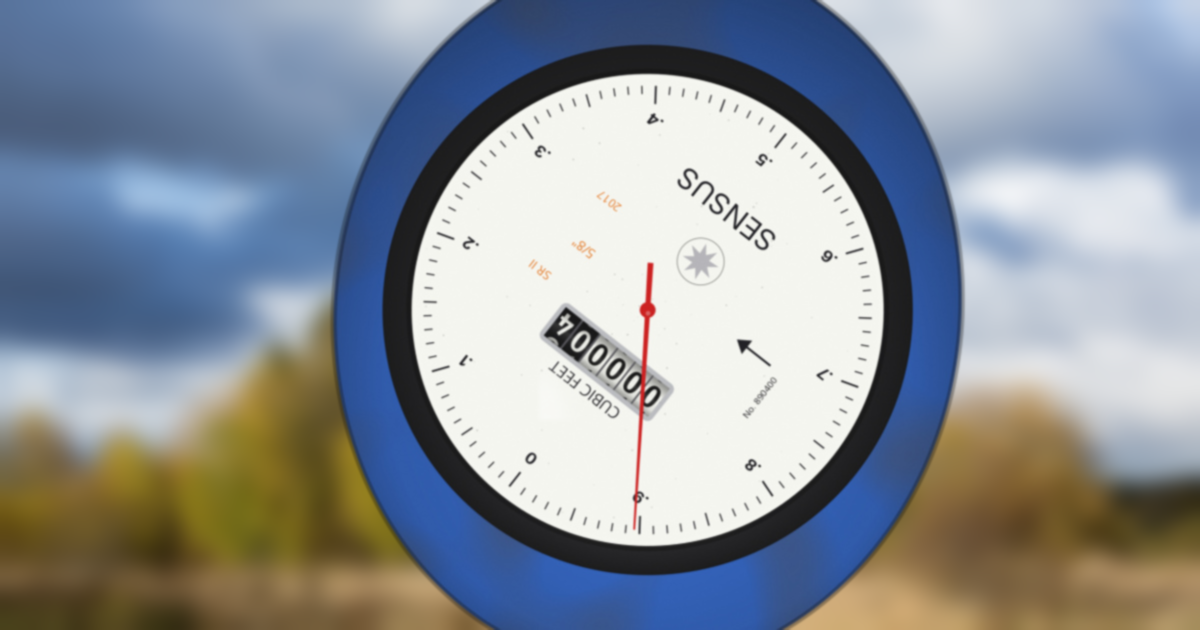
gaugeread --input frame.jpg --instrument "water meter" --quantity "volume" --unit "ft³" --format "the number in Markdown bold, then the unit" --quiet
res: **3.90** ft³
